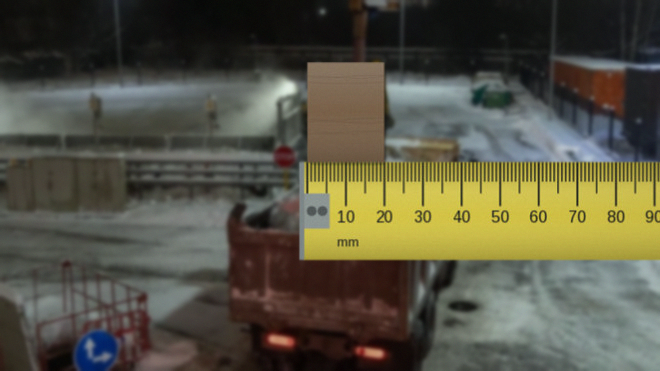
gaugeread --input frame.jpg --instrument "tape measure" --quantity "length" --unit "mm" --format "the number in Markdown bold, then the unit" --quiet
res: **20** mm
